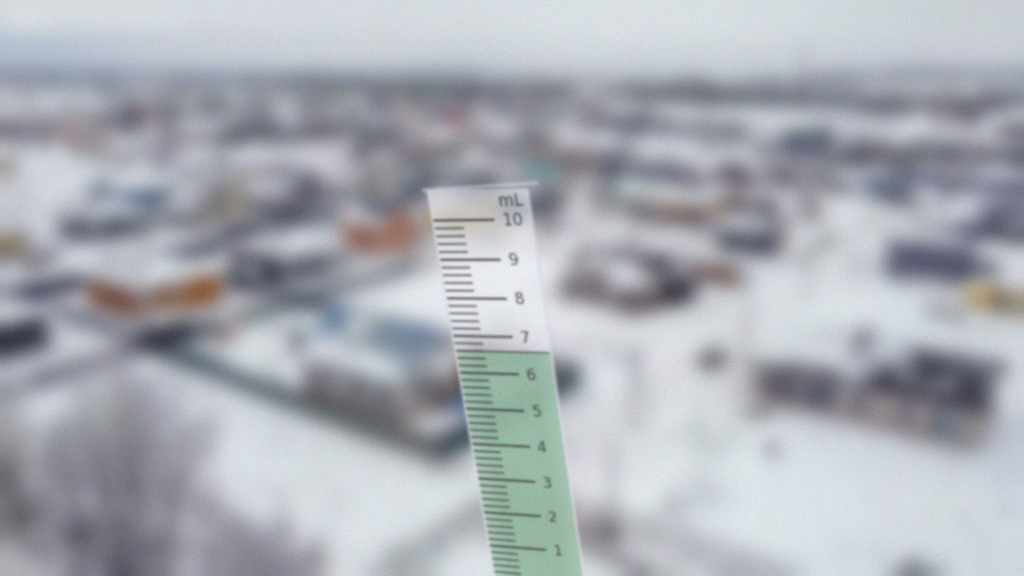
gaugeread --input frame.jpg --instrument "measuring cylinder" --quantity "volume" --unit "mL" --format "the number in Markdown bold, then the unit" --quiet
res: **6.6** mL
